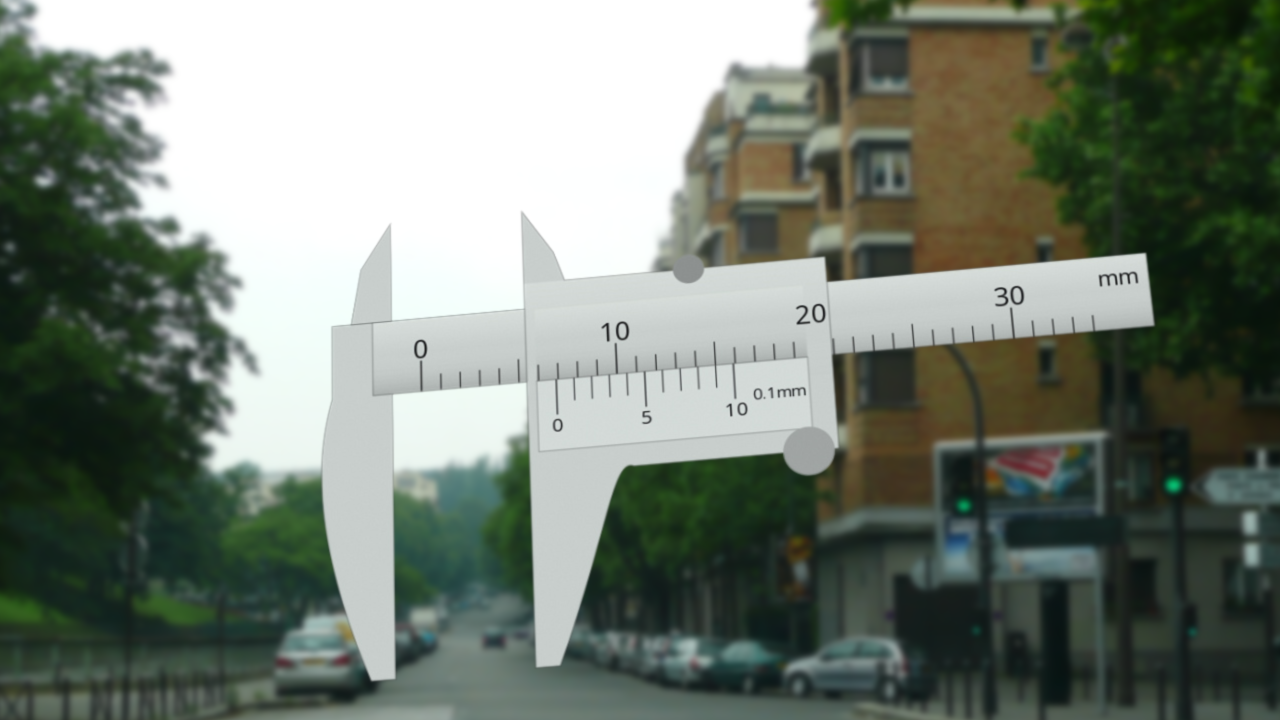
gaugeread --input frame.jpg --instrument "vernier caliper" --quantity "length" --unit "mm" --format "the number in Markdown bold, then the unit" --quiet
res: **6.9** mm
